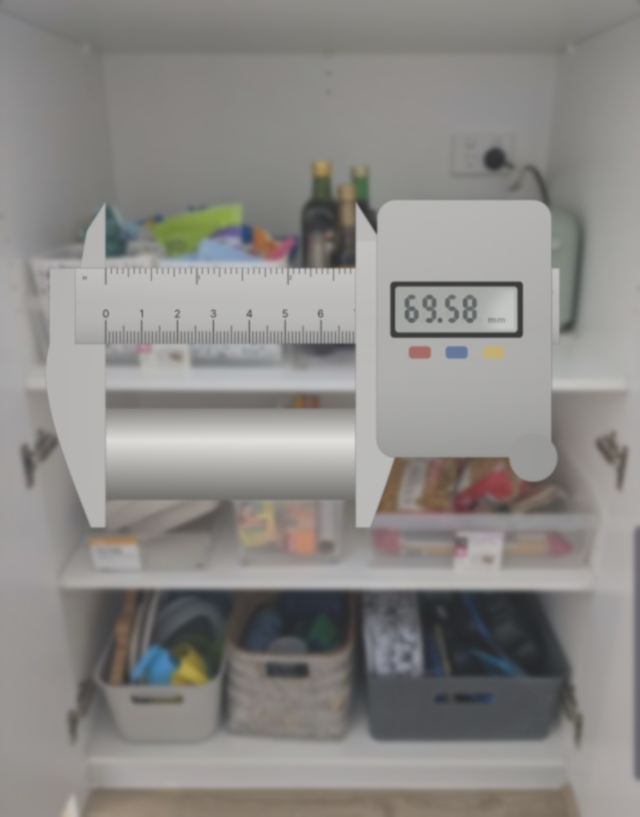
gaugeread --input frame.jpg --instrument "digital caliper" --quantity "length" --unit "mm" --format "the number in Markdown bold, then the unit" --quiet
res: **69.58** mm
